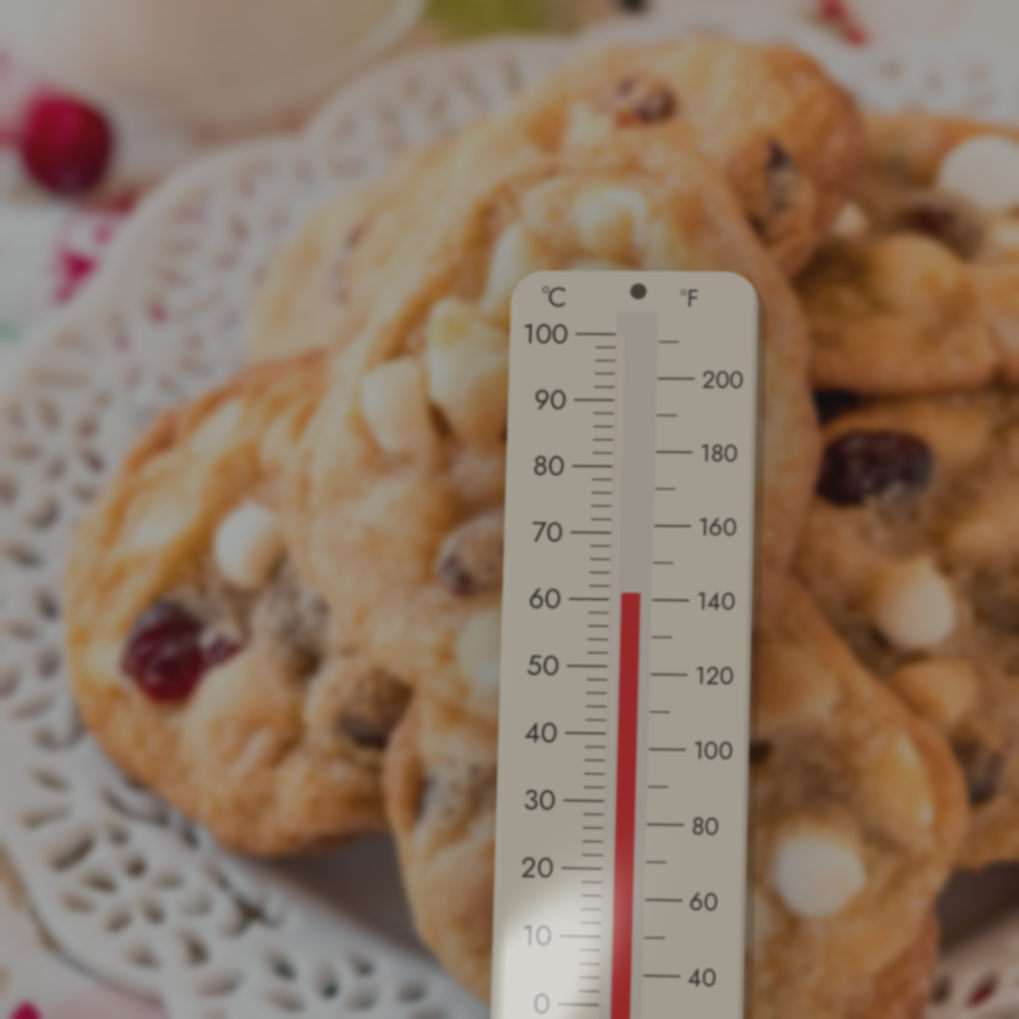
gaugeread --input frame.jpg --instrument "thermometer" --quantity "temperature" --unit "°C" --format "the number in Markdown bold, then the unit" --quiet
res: **61** °C
